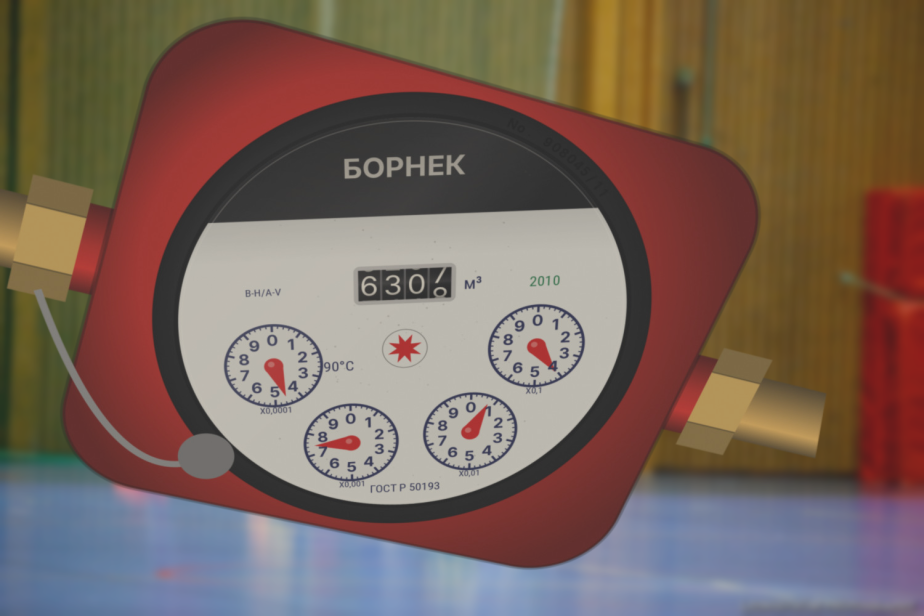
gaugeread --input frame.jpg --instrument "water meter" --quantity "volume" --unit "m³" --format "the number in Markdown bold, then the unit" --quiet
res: **6307.4074** m³
